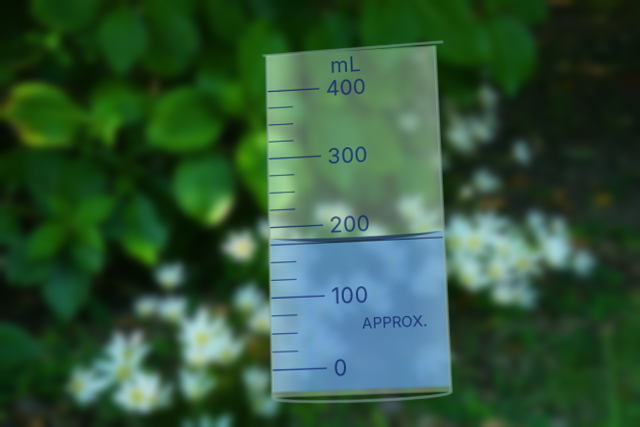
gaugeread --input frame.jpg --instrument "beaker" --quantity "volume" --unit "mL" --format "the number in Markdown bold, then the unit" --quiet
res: **175** mL
